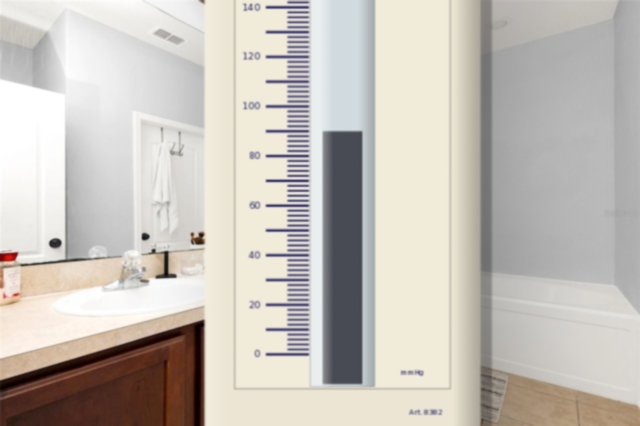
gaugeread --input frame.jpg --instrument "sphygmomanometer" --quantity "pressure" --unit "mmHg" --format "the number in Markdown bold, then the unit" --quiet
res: **90** mmHg
